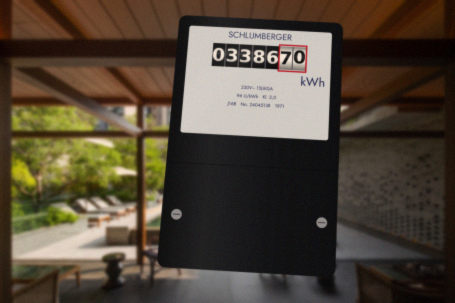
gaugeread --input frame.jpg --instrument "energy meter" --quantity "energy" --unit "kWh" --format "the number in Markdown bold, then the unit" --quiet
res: **3386.70** kWh
